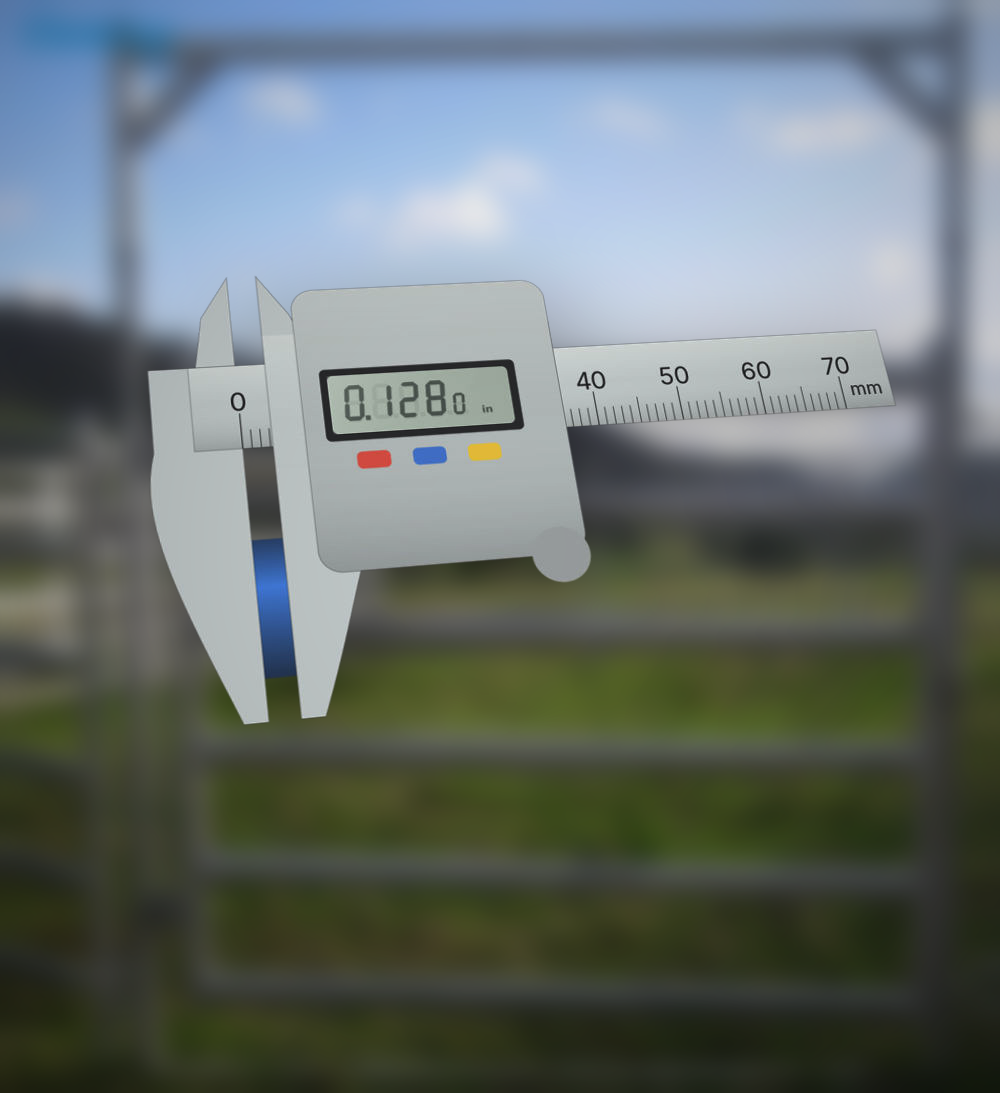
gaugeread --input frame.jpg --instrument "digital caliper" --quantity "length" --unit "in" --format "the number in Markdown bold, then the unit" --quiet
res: **0.1280** in
